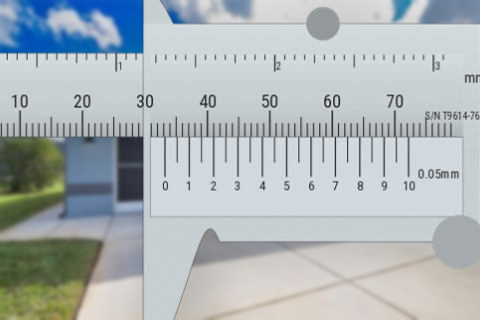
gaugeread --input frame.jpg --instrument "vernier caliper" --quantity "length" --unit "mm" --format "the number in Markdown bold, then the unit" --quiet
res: **33.2** mm
